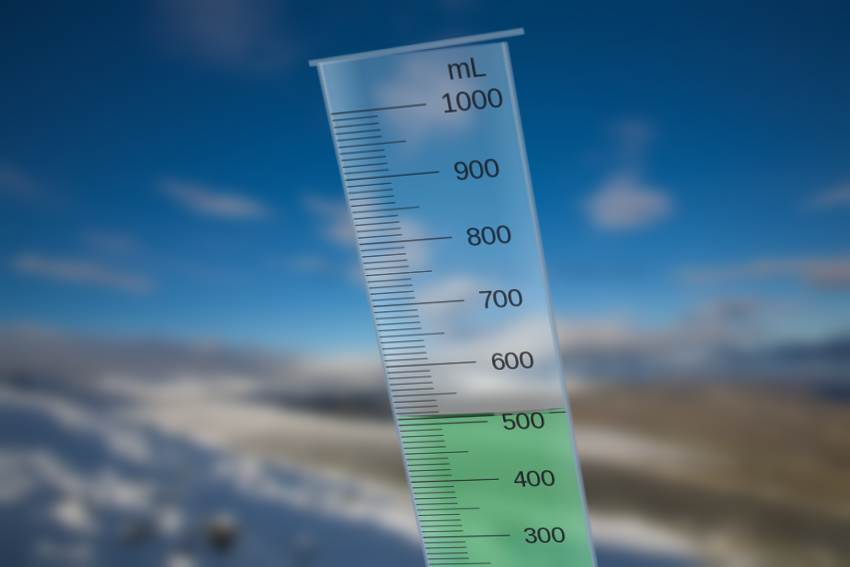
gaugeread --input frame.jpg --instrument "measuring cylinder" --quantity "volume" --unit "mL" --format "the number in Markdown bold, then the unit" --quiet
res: **510** mL
